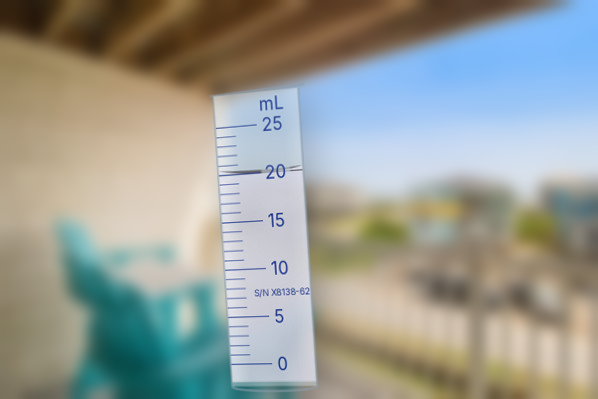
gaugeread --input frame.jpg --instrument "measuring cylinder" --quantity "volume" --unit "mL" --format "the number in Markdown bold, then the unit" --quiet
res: **20** mL
